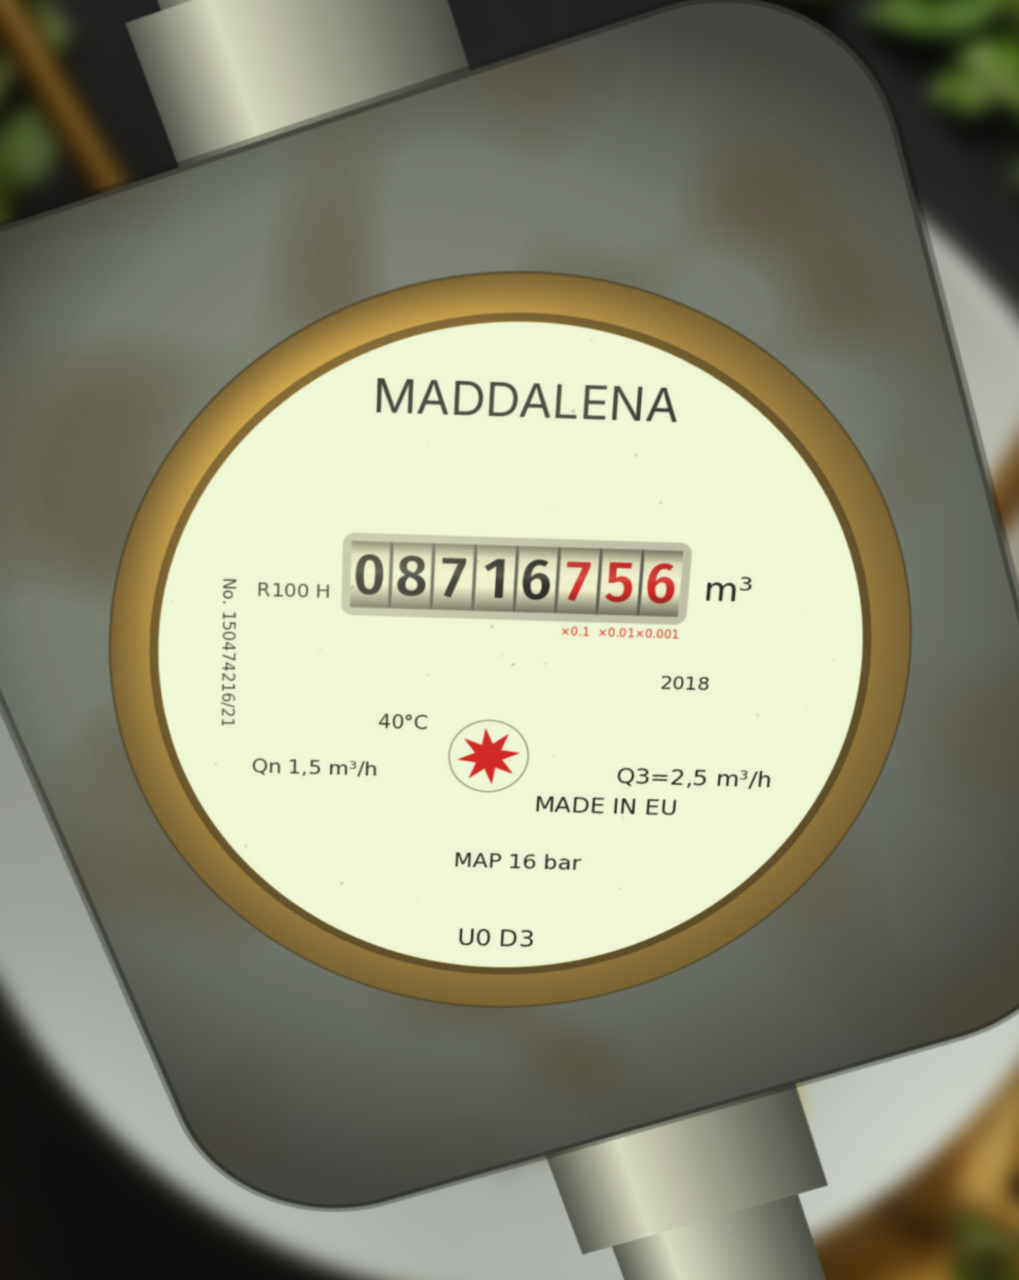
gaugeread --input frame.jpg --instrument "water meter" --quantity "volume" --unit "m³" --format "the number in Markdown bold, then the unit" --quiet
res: **8716.756** m³
